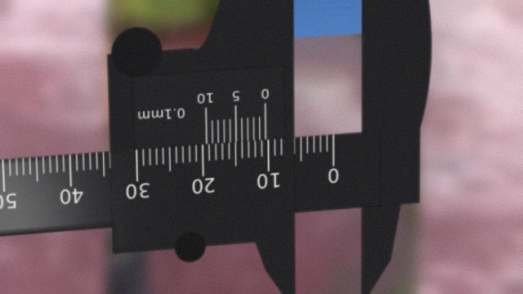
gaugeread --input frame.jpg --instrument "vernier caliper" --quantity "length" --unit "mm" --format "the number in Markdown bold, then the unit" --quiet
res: **10.4** mm
